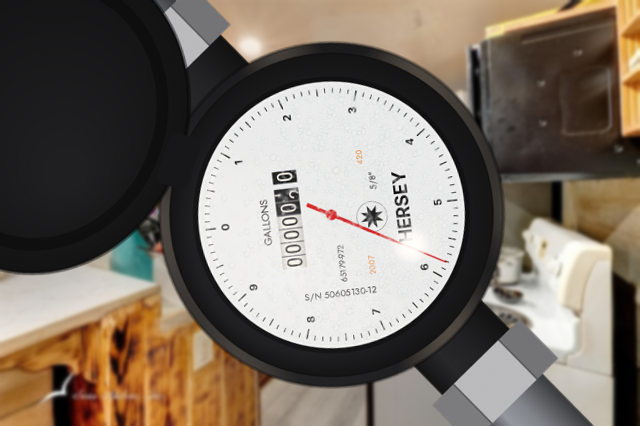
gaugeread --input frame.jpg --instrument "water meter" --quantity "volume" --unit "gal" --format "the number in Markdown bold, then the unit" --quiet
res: **15.8** gal
